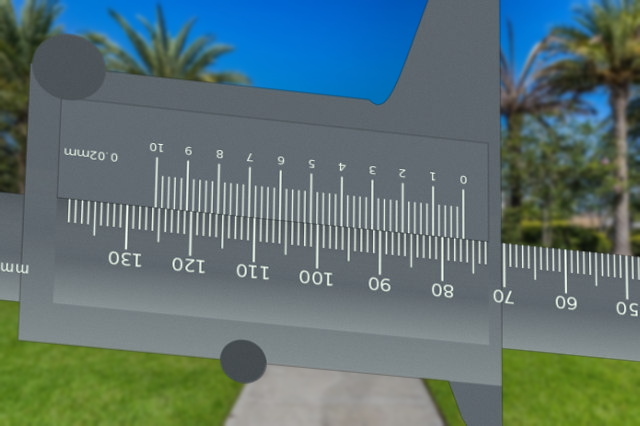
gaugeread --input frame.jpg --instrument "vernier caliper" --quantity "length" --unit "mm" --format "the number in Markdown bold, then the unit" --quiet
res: **76.6** mm
